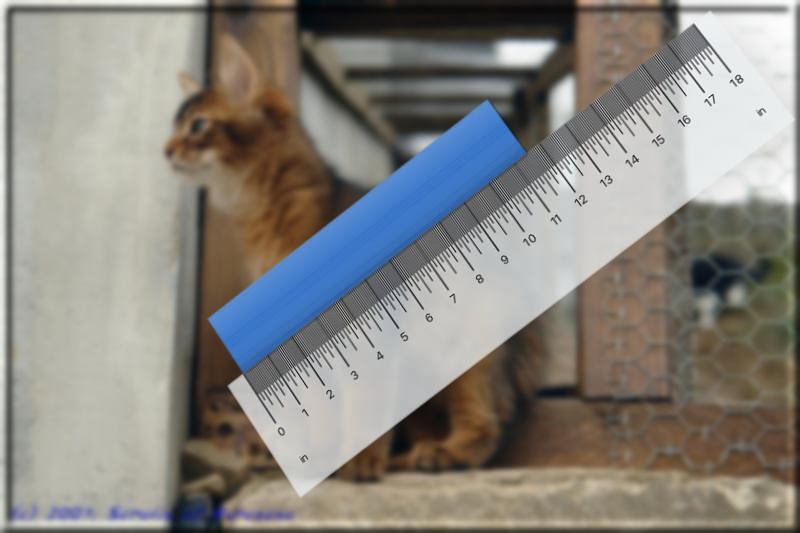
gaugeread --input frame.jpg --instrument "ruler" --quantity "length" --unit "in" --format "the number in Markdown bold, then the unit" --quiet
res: **11.5** in
